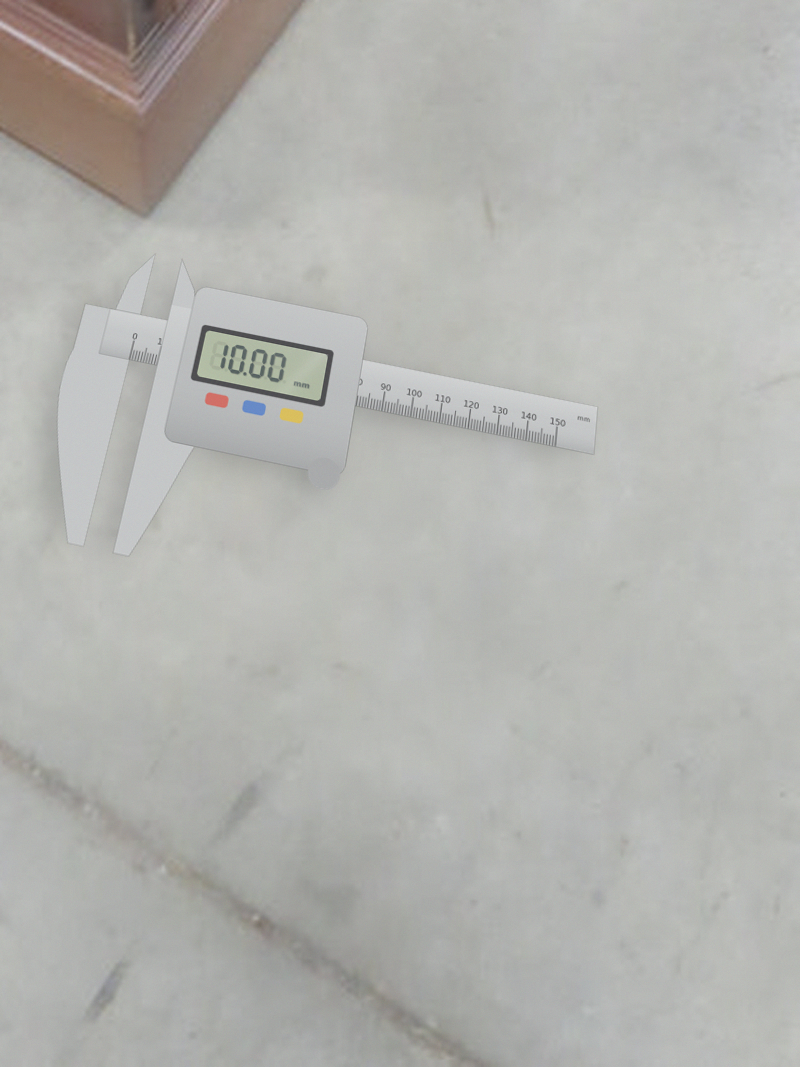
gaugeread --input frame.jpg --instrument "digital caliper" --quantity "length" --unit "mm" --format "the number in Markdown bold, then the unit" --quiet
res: **10.00** mm
